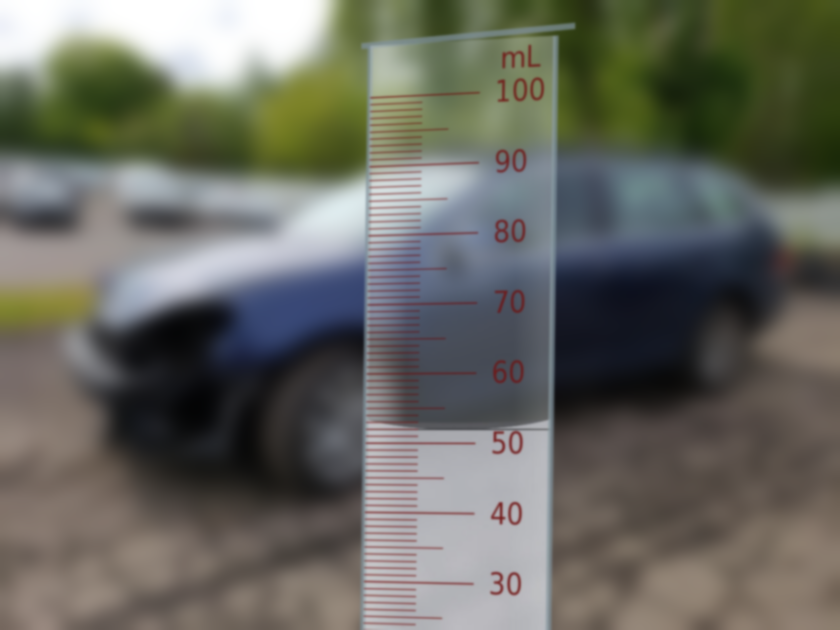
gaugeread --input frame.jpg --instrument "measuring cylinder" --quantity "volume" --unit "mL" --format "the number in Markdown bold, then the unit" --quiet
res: **52** mL
